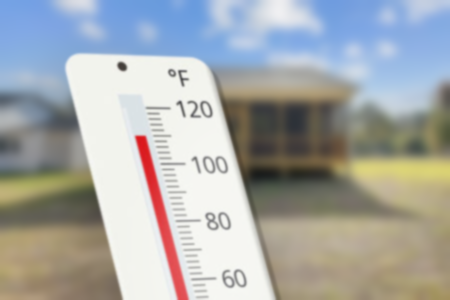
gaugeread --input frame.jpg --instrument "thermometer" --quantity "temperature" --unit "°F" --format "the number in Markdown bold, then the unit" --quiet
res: **110** °F
